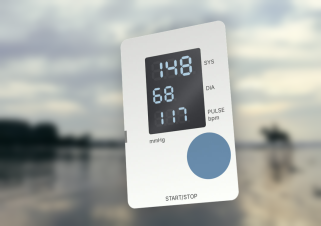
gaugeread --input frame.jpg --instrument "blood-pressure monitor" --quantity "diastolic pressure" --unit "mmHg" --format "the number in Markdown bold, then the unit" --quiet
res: **68** mmHg
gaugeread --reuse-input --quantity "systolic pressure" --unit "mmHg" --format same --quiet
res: **148** mmHg
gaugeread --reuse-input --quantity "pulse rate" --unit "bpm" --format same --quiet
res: **117** bpm
